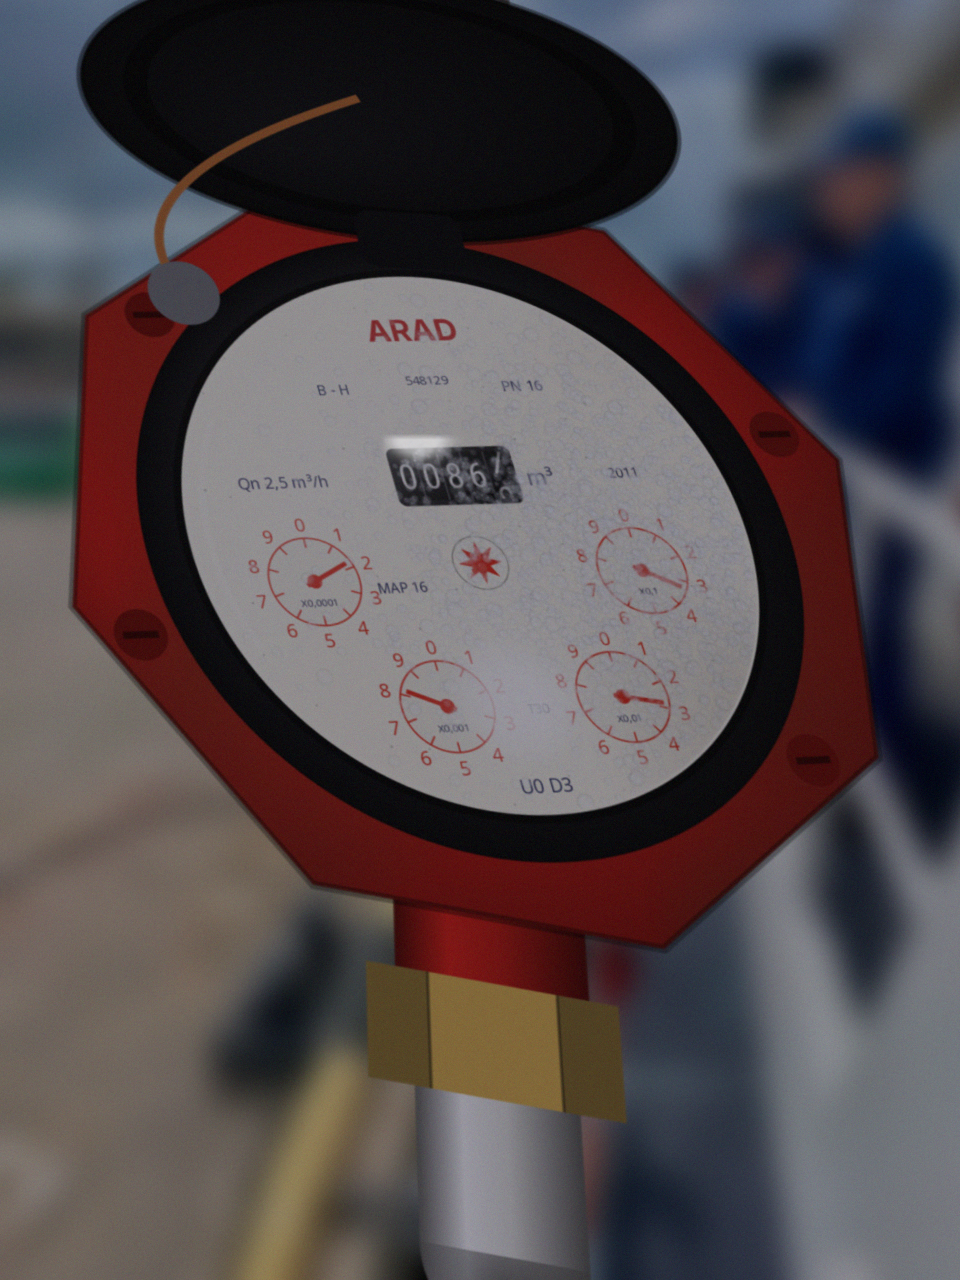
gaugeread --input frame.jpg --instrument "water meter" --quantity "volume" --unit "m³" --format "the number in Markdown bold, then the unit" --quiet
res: **867.3281** m³
